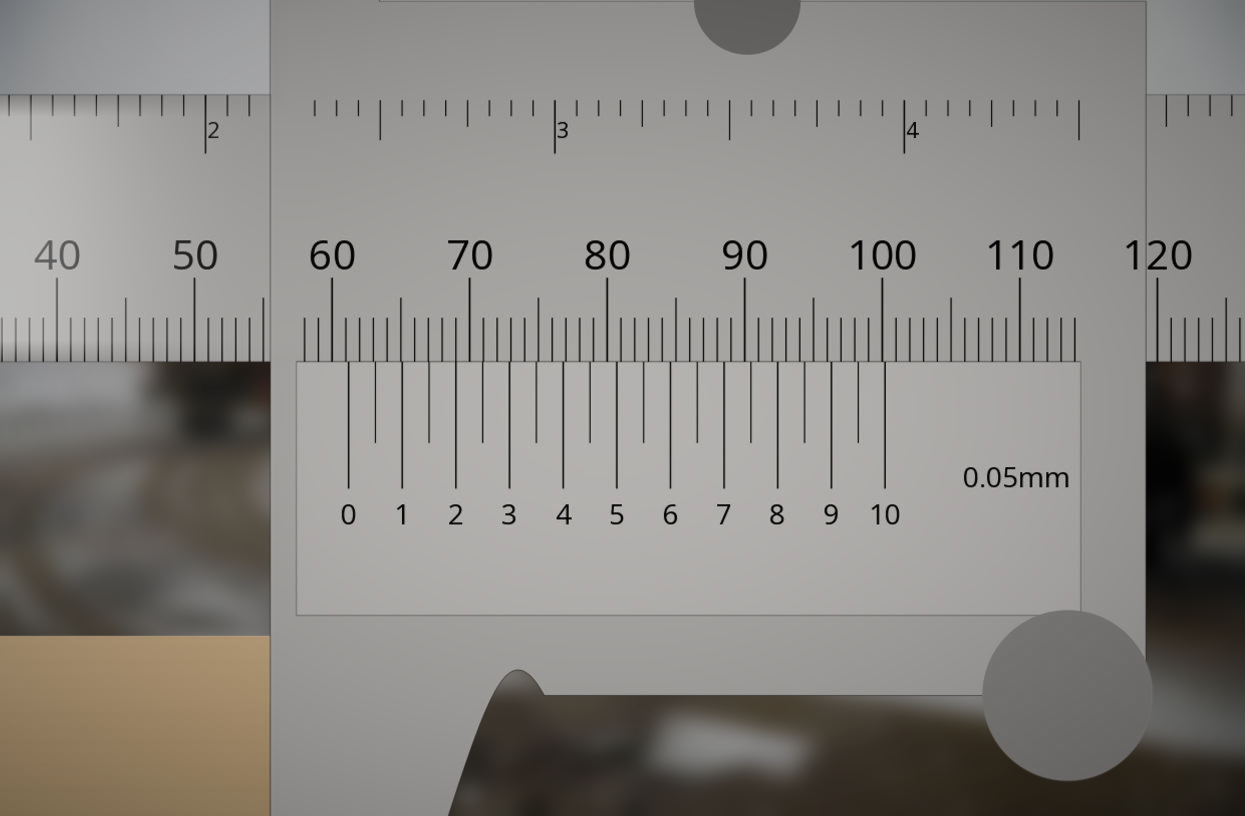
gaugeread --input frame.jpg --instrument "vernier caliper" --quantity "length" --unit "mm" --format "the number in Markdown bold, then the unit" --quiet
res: **61.2** mm
